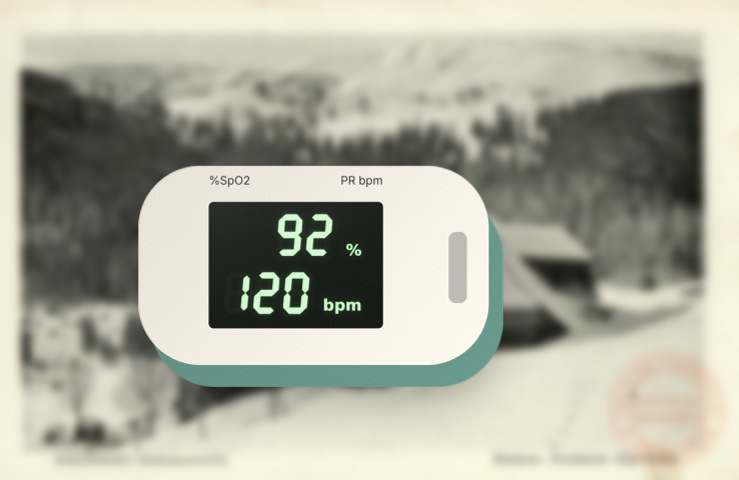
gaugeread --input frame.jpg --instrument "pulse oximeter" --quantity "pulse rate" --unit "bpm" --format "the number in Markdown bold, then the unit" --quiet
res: **120** bpm
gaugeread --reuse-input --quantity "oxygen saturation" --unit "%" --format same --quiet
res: **92** %
